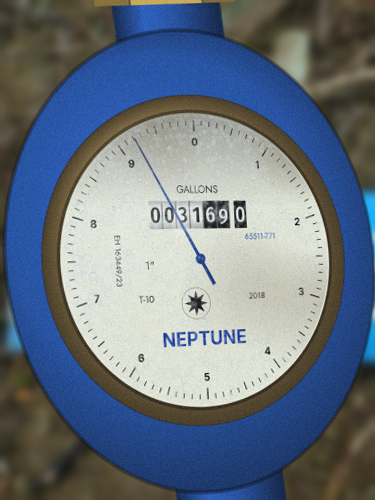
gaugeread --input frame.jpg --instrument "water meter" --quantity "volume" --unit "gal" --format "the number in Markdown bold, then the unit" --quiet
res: **31689.2** gal
